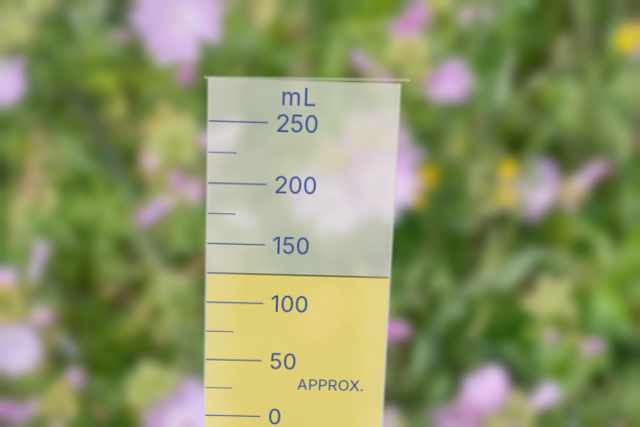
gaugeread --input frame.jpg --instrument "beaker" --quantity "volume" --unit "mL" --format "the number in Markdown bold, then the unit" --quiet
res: **125** mL
